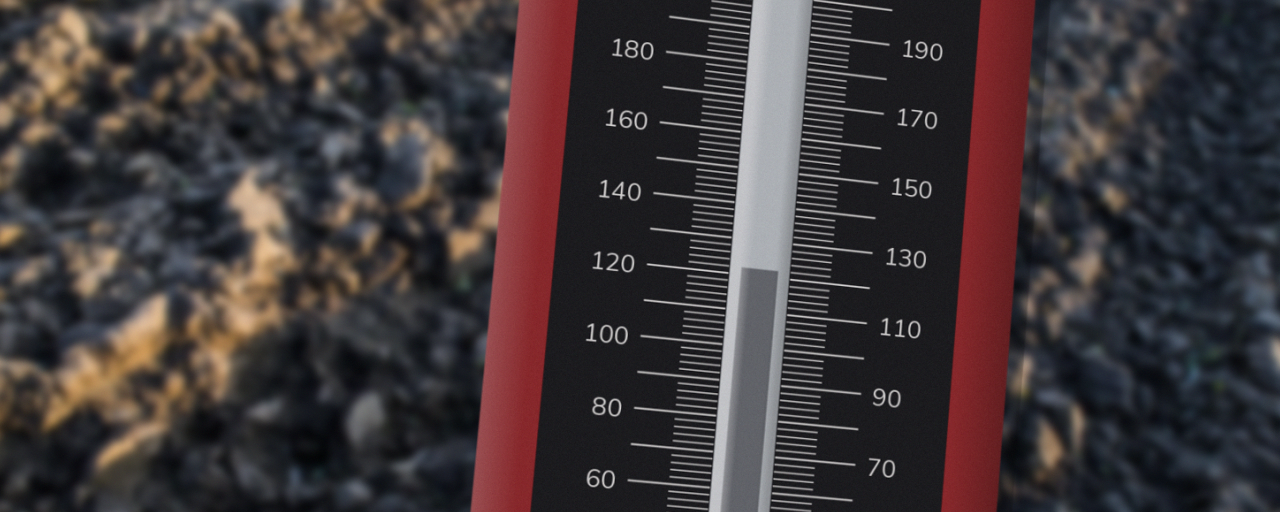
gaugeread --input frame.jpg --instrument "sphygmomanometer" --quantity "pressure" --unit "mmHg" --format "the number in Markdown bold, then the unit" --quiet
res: **122** mmHg
